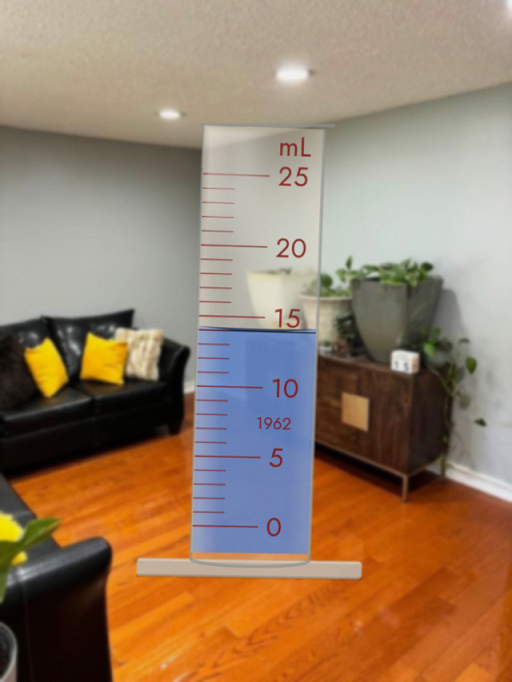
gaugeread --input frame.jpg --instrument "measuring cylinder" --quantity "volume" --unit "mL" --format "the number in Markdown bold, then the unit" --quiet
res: **14** mL
